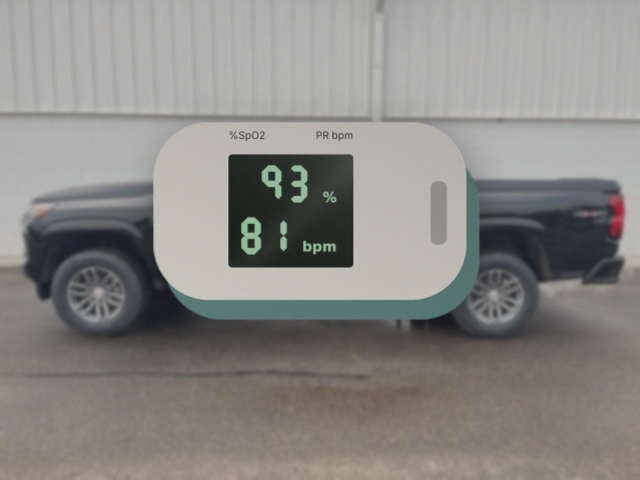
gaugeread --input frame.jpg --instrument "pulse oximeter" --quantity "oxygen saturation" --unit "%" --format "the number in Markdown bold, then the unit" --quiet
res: **93** %
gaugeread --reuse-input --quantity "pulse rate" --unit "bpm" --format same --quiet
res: **81** bpm
